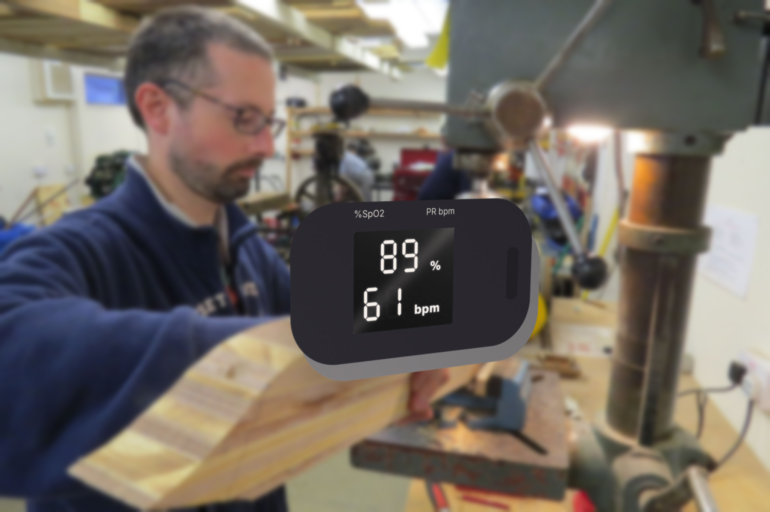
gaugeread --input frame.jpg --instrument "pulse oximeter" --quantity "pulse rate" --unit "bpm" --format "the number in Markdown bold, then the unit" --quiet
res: **61** bpm
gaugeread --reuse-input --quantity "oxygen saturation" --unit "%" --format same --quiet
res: **89** %
